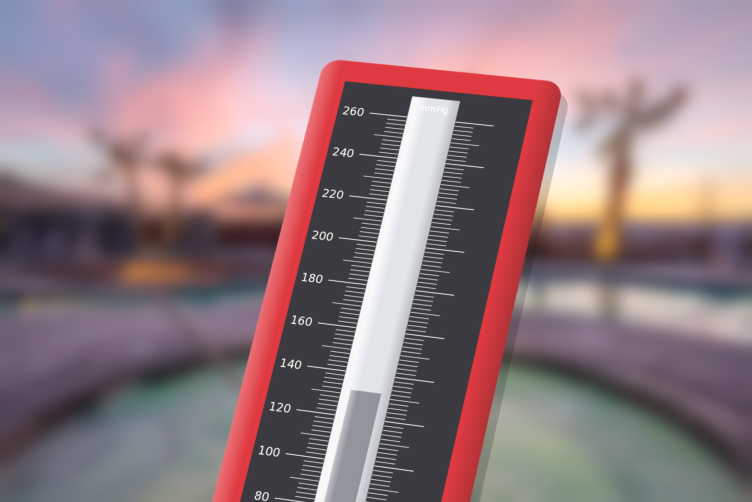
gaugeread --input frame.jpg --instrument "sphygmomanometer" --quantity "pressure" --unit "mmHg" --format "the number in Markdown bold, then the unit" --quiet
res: **132** mmHg
